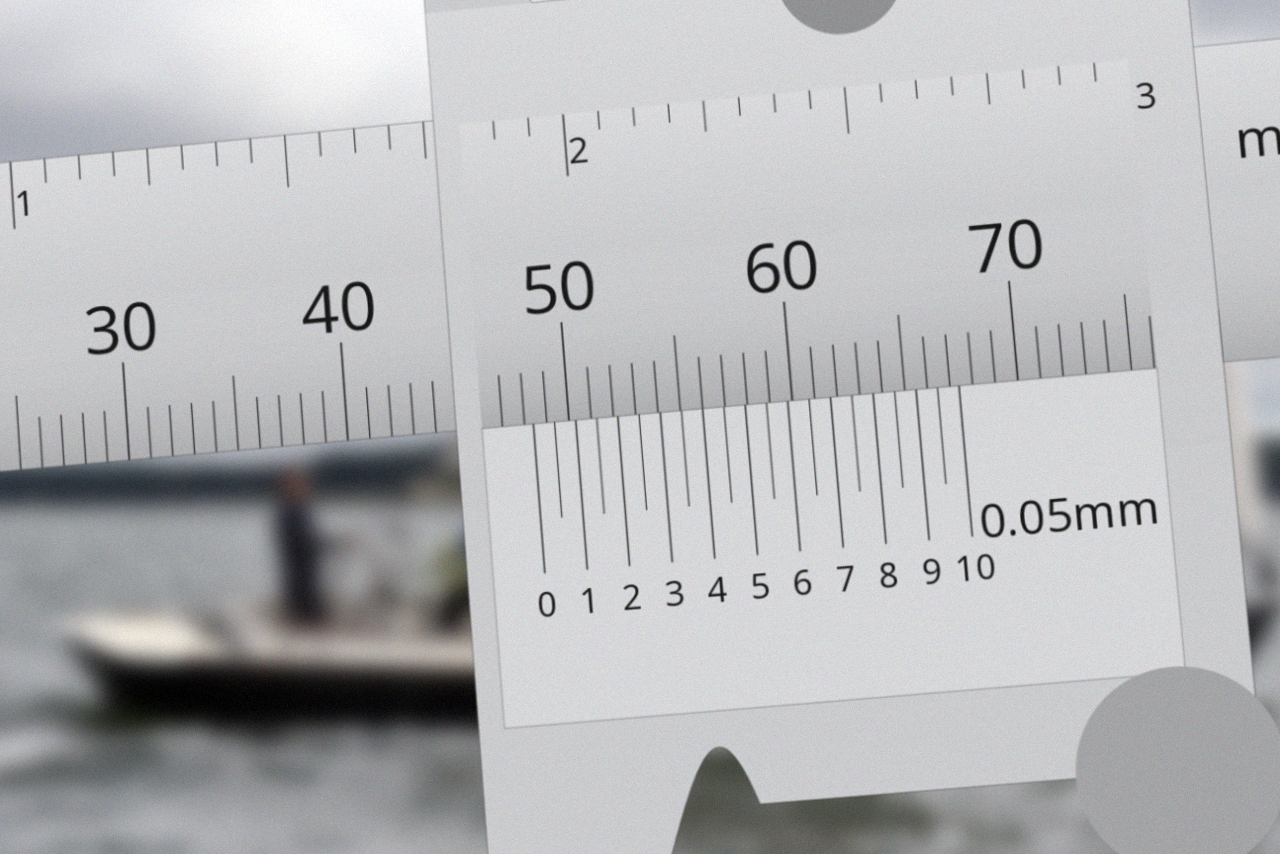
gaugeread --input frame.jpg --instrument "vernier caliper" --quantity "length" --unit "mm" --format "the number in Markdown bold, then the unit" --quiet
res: **48.4** mm
